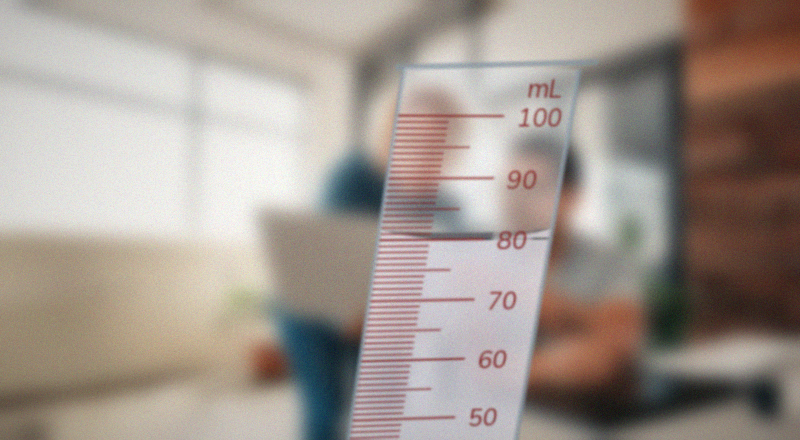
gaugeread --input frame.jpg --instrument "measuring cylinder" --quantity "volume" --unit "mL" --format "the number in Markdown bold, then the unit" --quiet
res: **80** mL
